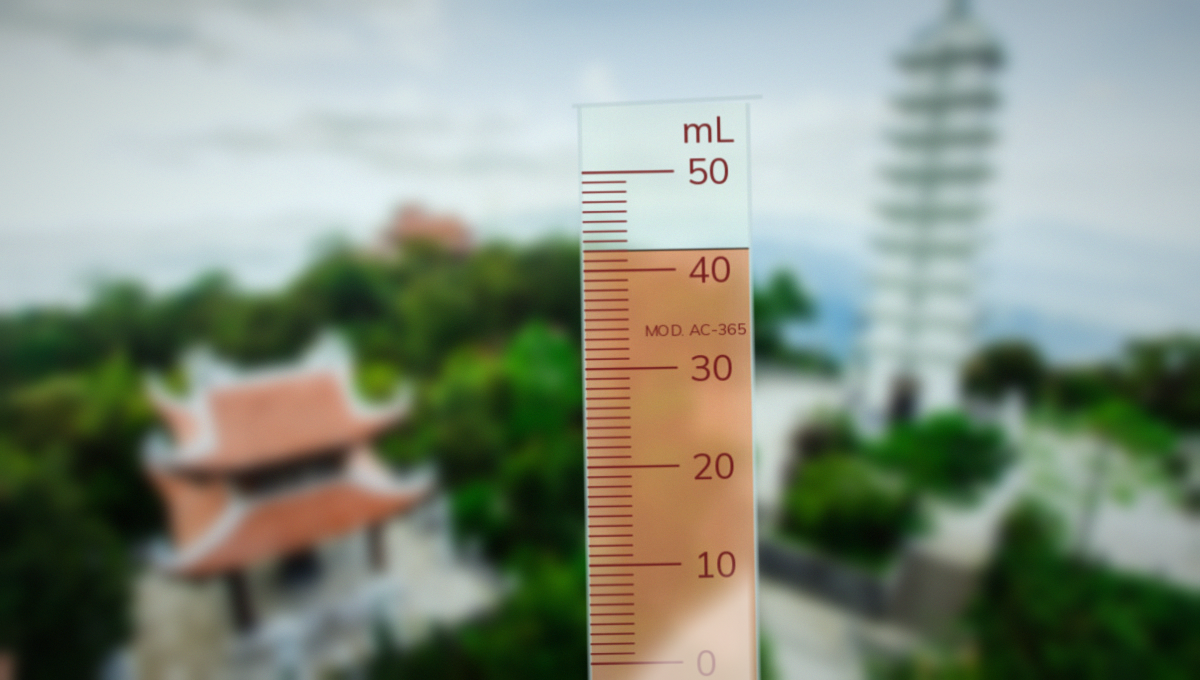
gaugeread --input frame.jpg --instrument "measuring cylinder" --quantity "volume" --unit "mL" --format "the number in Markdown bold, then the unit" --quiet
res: **42** mL
